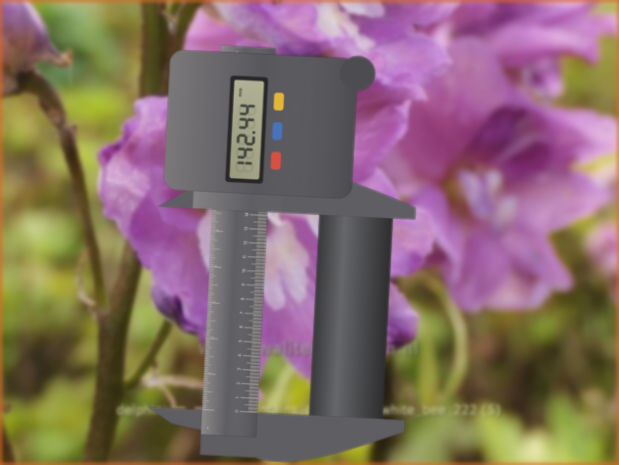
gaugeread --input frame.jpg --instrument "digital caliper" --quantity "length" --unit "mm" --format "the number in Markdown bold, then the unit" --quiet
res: **142.44** mm
